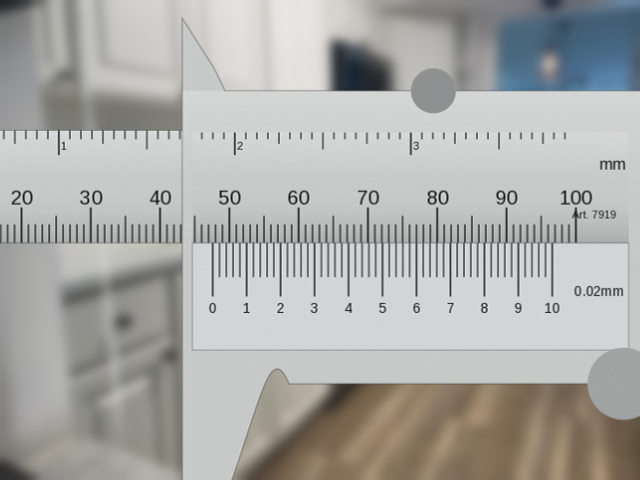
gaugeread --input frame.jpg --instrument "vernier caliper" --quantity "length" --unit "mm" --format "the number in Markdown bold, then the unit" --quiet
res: **47.6** mm
